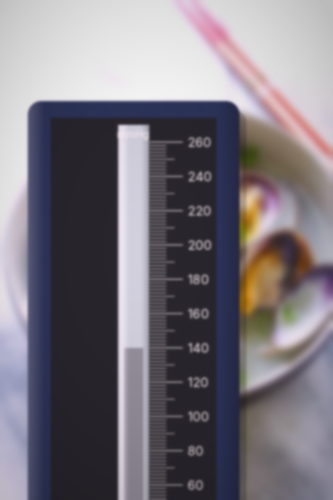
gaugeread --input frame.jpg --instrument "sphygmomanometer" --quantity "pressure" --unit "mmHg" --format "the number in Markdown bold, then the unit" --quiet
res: **140** mmHg
